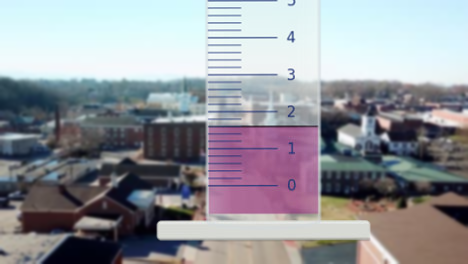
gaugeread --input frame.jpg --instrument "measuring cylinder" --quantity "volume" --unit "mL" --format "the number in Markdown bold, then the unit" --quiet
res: **1.6** mL
